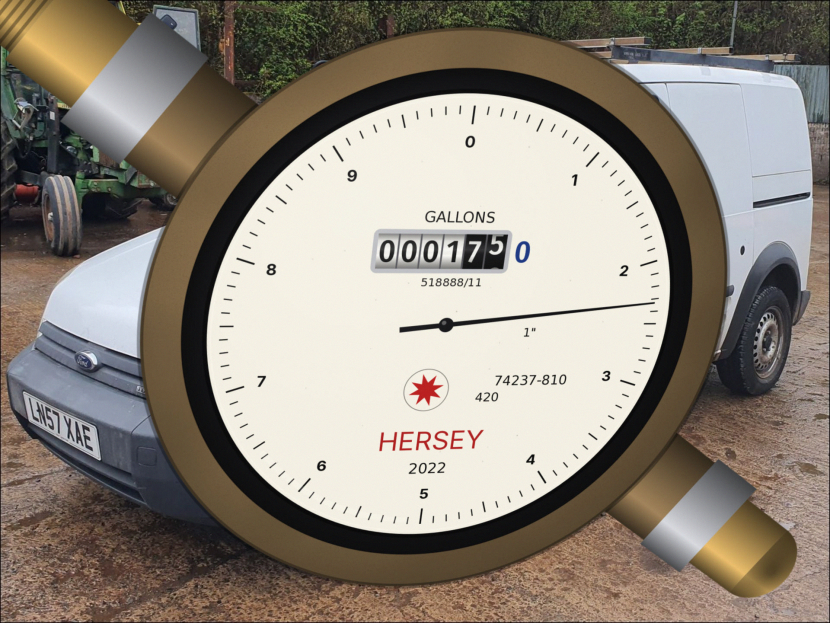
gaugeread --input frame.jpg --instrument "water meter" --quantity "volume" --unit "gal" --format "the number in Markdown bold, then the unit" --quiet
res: **1752.3** gal
